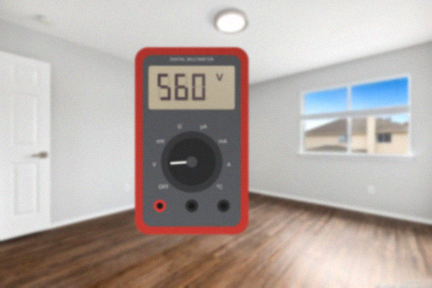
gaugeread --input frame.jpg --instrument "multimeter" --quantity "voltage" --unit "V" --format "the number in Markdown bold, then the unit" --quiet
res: **560** V
